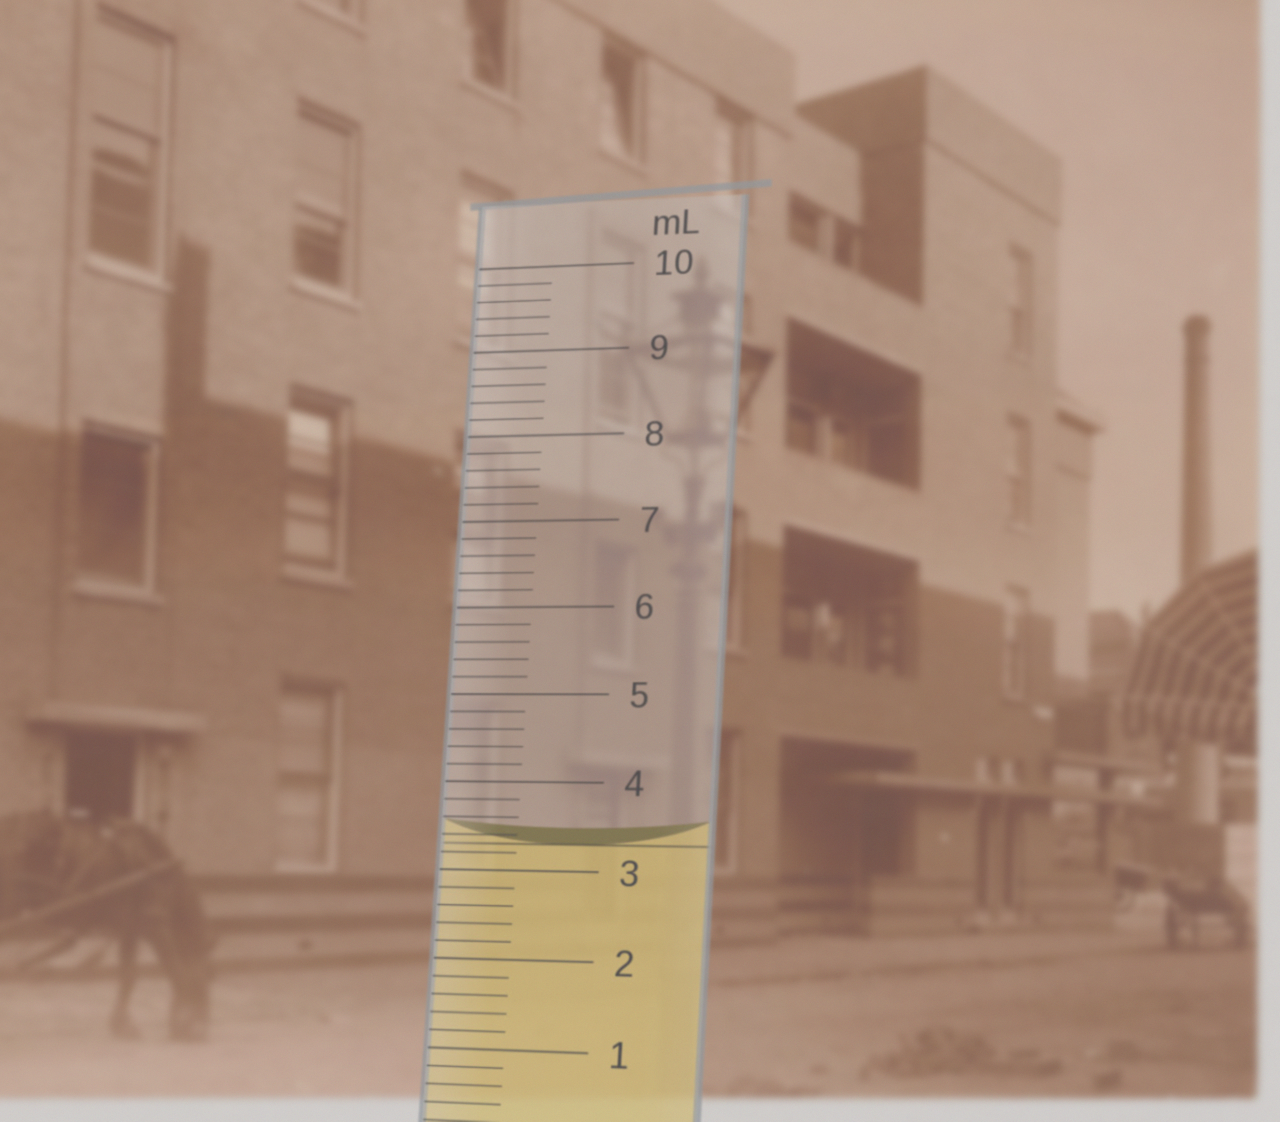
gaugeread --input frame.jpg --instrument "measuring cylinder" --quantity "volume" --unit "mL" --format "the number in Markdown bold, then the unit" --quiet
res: **3.3** mL
